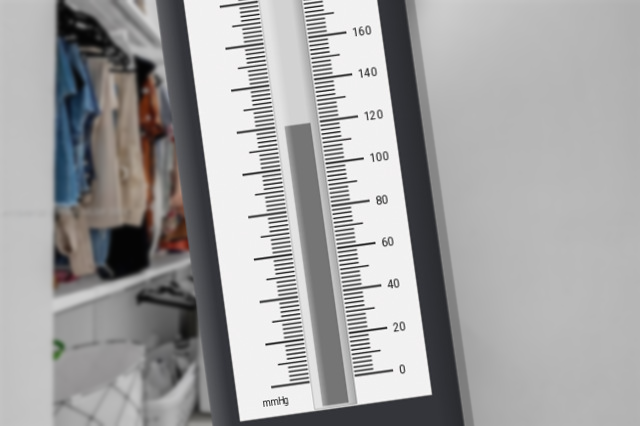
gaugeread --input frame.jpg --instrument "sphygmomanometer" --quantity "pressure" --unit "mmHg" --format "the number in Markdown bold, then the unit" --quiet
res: **120** mmHg
